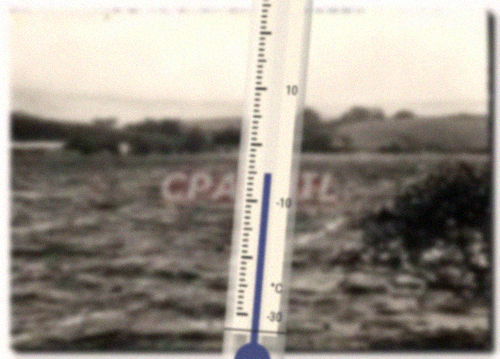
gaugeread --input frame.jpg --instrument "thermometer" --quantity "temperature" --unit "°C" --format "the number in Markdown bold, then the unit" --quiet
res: **-5** °C
